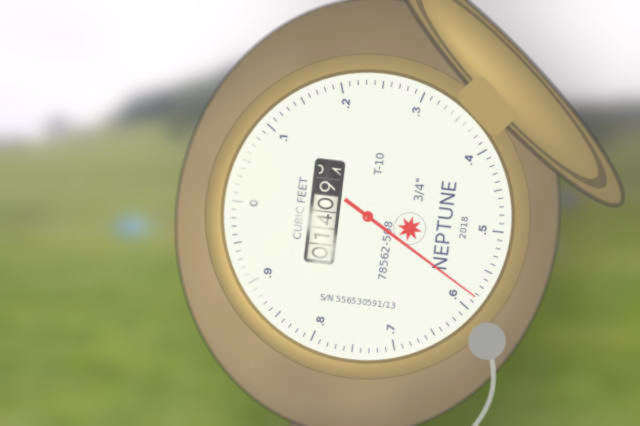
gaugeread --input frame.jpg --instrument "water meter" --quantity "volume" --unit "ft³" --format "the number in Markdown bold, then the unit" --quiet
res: **14093.58** ft³
